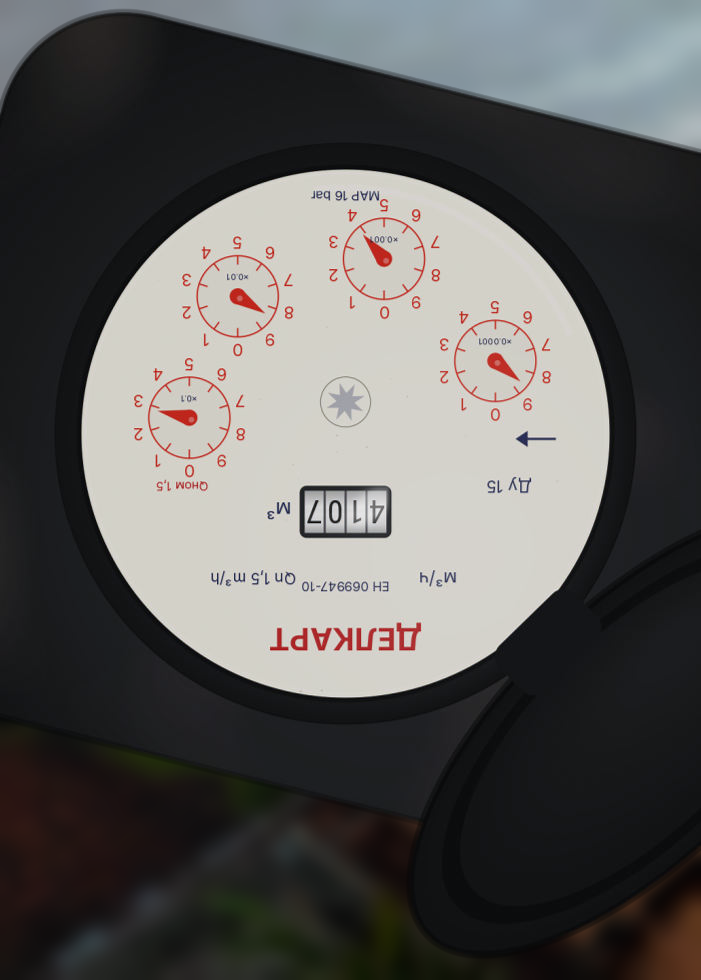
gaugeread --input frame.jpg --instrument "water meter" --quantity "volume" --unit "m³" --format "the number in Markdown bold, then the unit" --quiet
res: **4107.2838** m³
